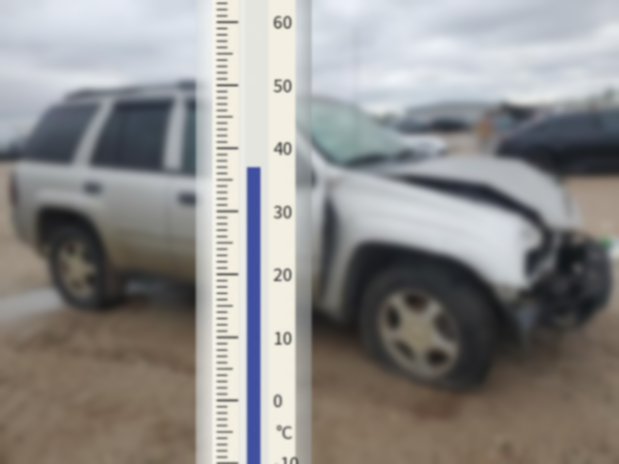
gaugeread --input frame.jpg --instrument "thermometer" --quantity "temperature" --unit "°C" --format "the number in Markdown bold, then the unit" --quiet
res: **37** °C
